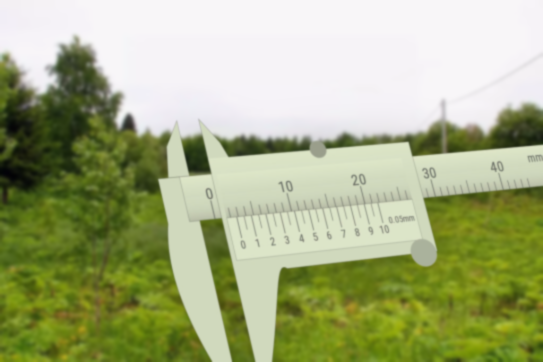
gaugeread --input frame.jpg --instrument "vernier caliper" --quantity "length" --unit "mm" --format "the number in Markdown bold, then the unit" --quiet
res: **2.8** mm
